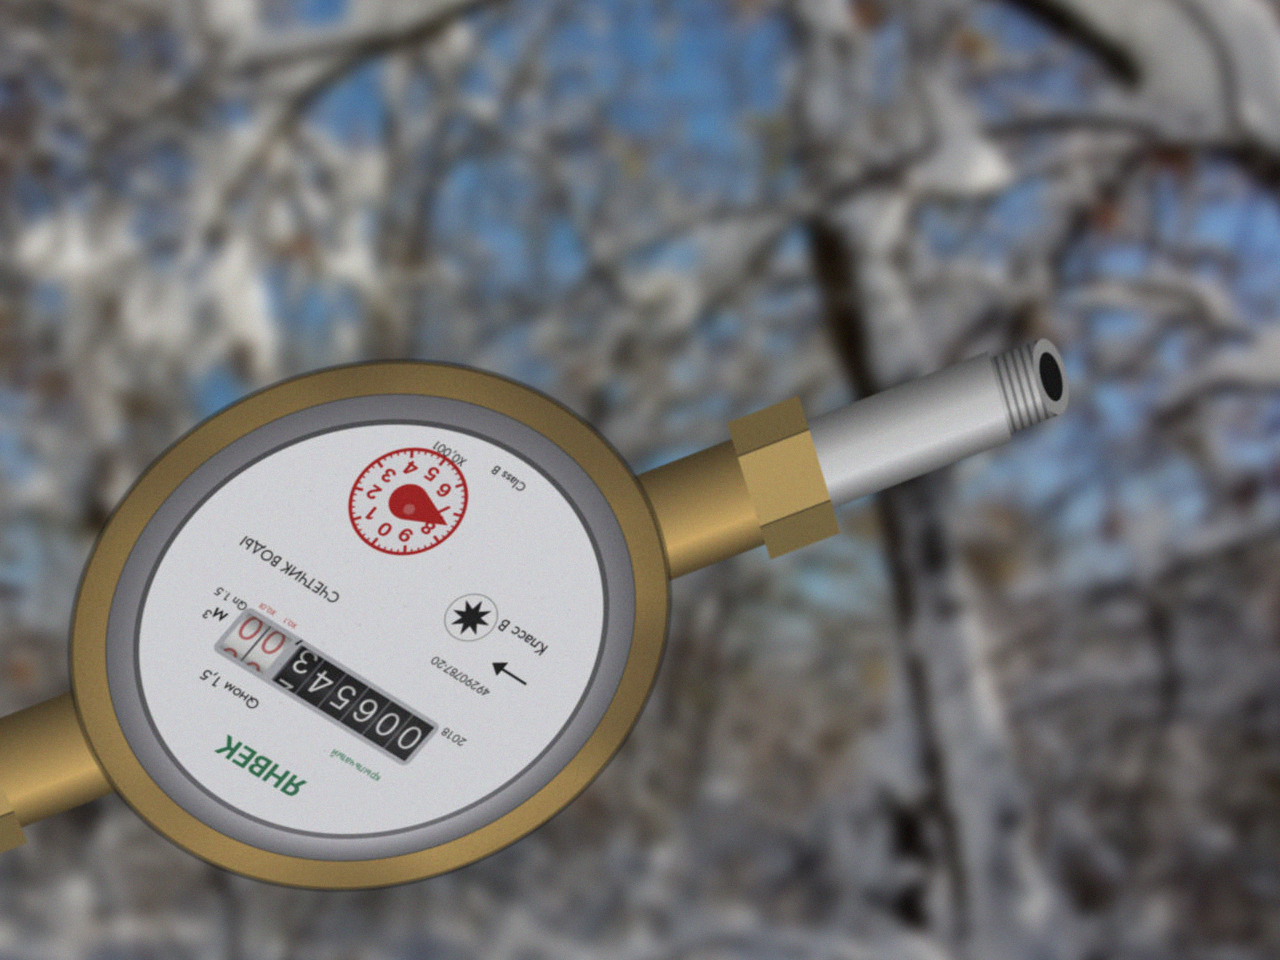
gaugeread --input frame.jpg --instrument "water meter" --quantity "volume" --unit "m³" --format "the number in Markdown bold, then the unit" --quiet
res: **6542.997** m³
